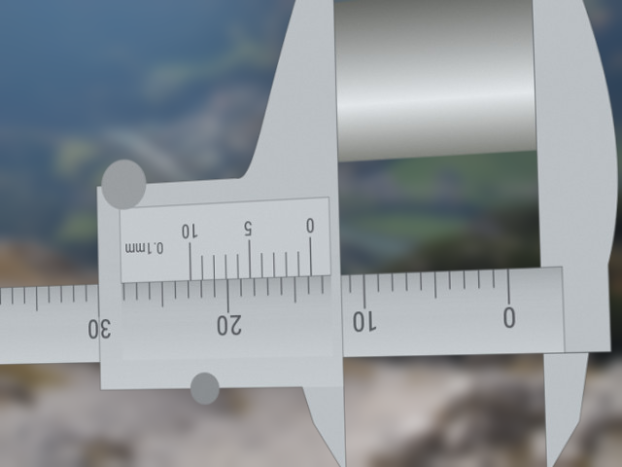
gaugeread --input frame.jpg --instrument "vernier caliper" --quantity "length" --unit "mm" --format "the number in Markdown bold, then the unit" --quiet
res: **13.8** mm
